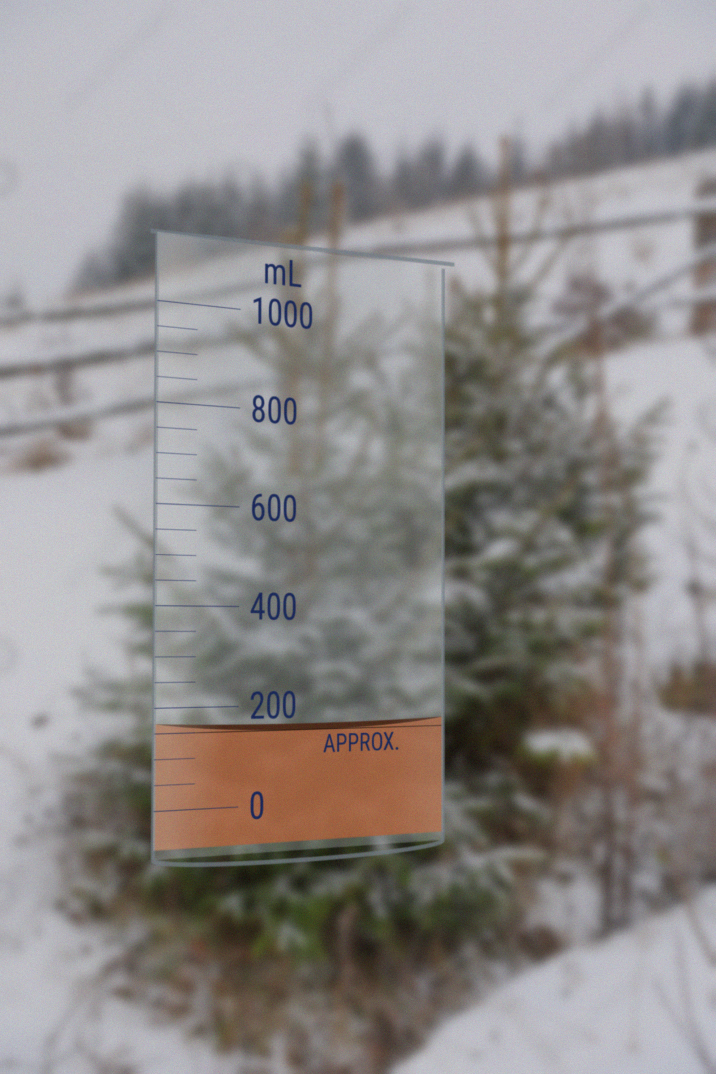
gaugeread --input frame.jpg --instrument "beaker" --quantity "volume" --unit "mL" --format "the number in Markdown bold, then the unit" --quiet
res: **150** mL
